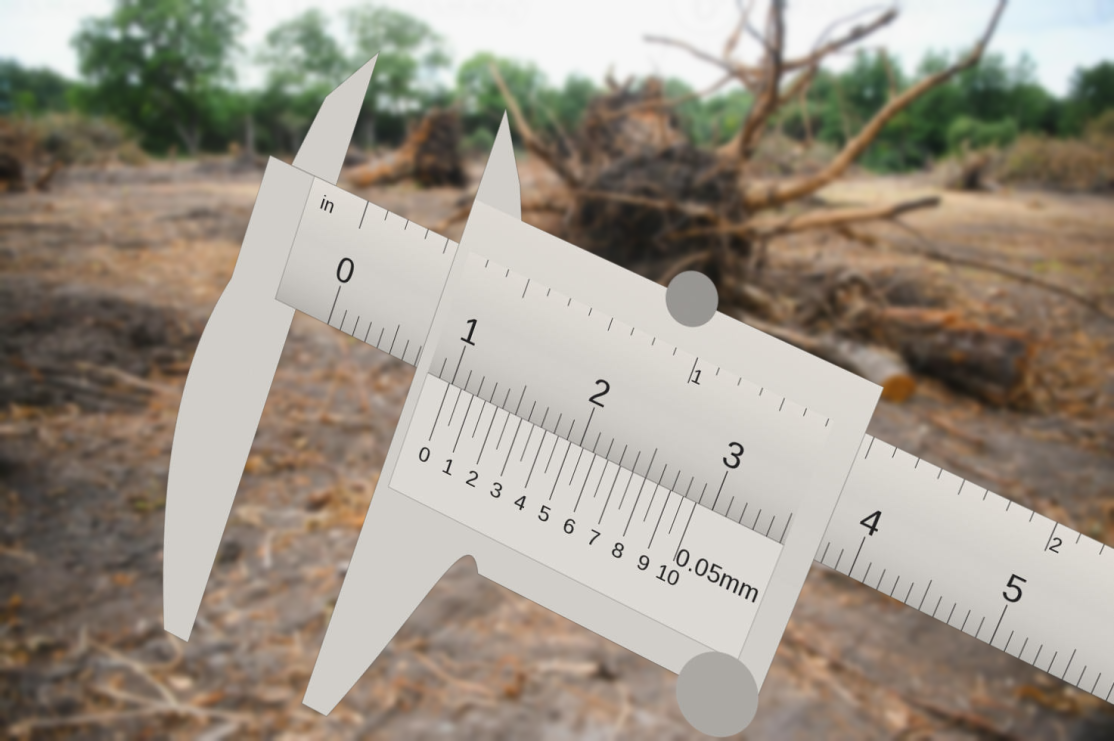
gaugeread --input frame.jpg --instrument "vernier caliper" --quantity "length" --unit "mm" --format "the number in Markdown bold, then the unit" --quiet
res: **9.8** mm
